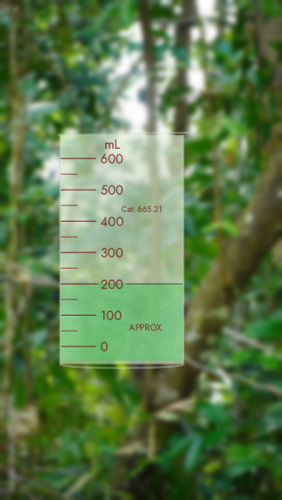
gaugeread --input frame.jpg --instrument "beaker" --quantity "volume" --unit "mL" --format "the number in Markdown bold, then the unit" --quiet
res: **200** mL
